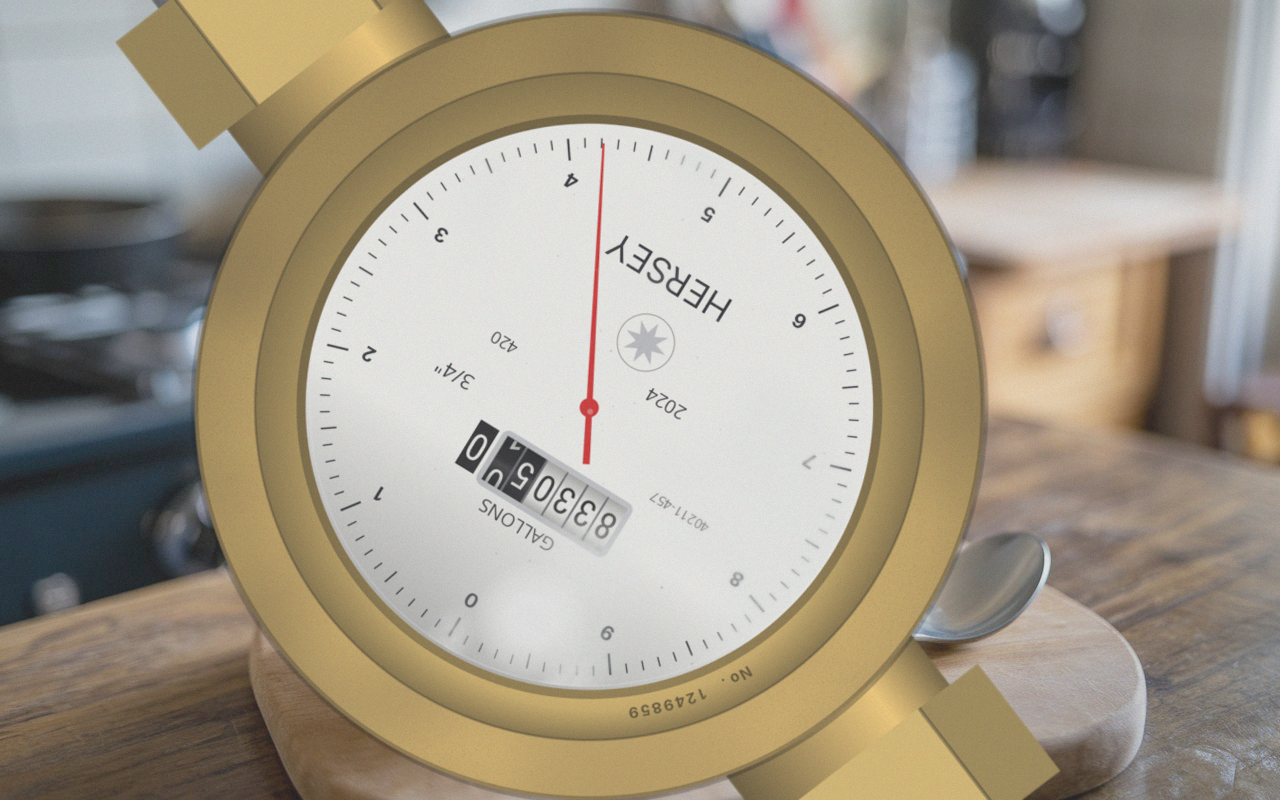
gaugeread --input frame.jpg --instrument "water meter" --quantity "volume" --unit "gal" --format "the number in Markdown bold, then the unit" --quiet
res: **8330504.2** gal
